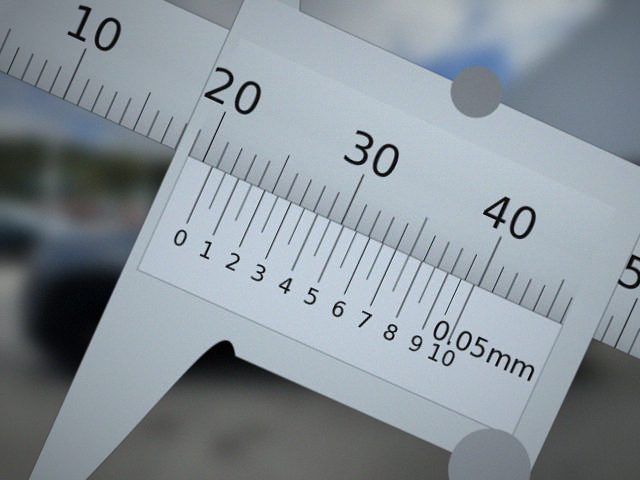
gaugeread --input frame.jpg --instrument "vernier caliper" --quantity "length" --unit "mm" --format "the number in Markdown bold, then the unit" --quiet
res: **20.7** mm
